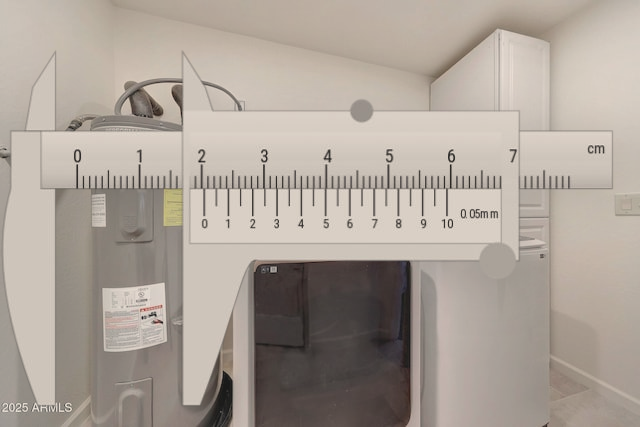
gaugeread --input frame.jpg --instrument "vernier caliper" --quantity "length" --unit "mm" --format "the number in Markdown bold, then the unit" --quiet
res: **20.4** mm
